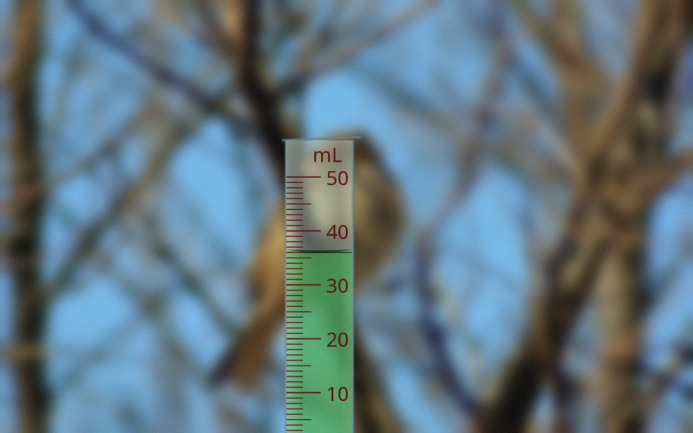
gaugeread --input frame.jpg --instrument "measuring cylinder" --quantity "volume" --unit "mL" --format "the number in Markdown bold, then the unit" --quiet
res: **36** mL
